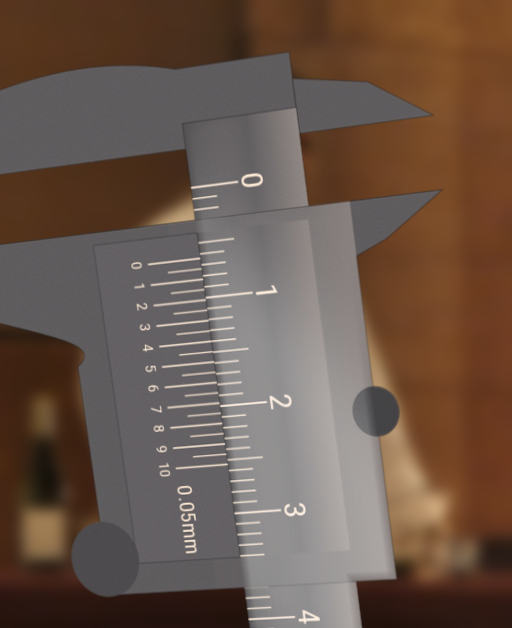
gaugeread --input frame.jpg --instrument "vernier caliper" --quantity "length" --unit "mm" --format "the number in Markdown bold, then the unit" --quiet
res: **6.4** mm
